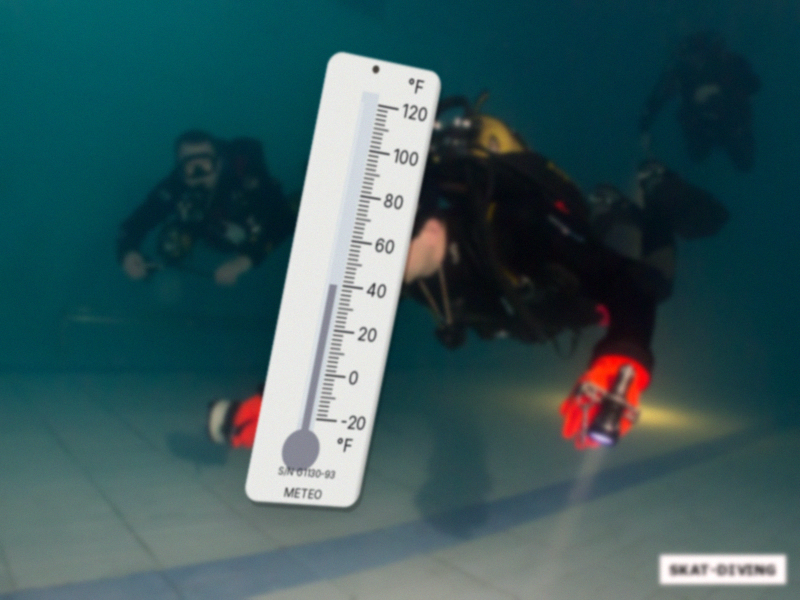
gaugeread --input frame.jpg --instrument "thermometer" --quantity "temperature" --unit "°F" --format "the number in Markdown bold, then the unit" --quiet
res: **40** °F
